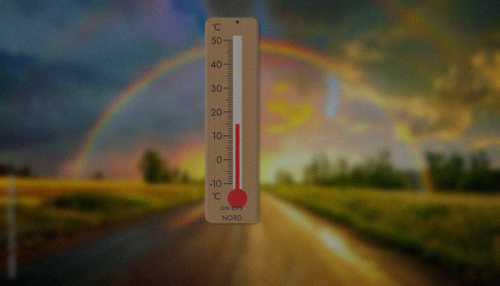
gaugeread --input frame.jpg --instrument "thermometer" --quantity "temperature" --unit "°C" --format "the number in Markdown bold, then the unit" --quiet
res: **15** °C
